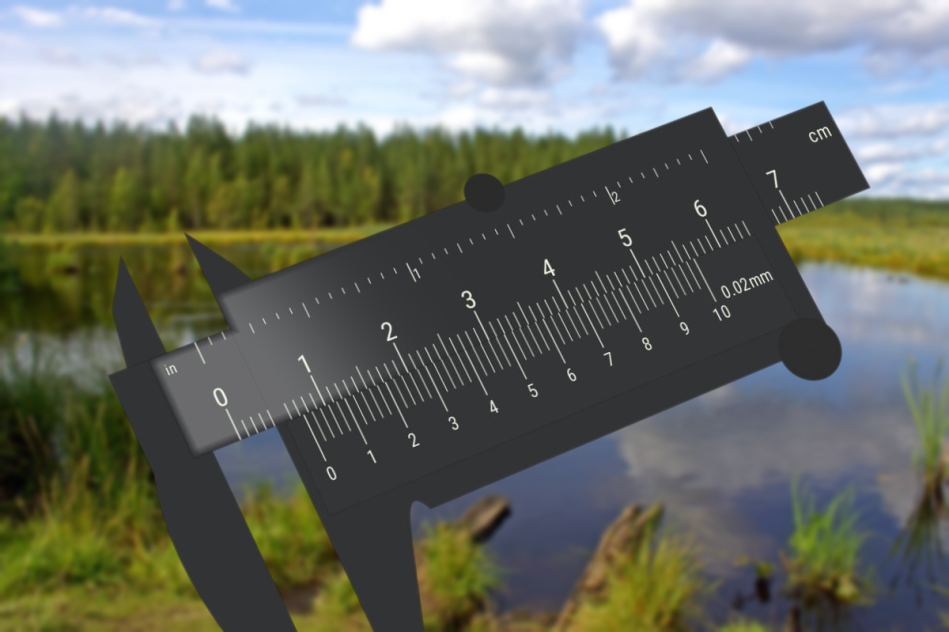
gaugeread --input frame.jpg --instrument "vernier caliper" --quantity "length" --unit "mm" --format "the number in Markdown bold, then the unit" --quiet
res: **7.4** mm
